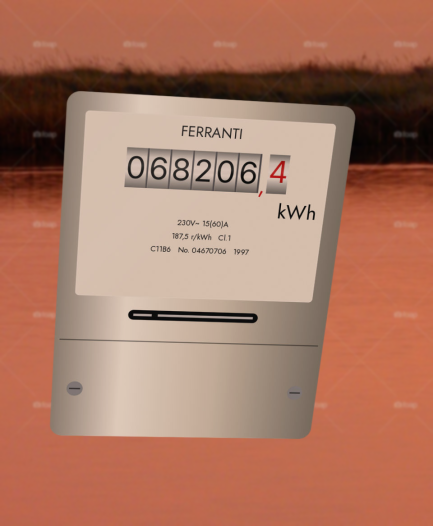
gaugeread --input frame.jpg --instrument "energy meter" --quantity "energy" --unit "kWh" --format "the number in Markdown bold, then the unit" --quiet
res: **68206.4** kWh
